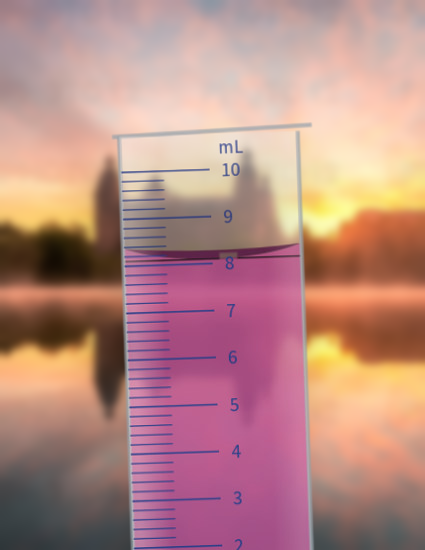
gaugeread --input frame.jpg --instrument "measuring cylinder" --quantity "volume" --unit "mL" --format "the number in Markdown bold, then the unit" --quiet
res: **8.1** mL
